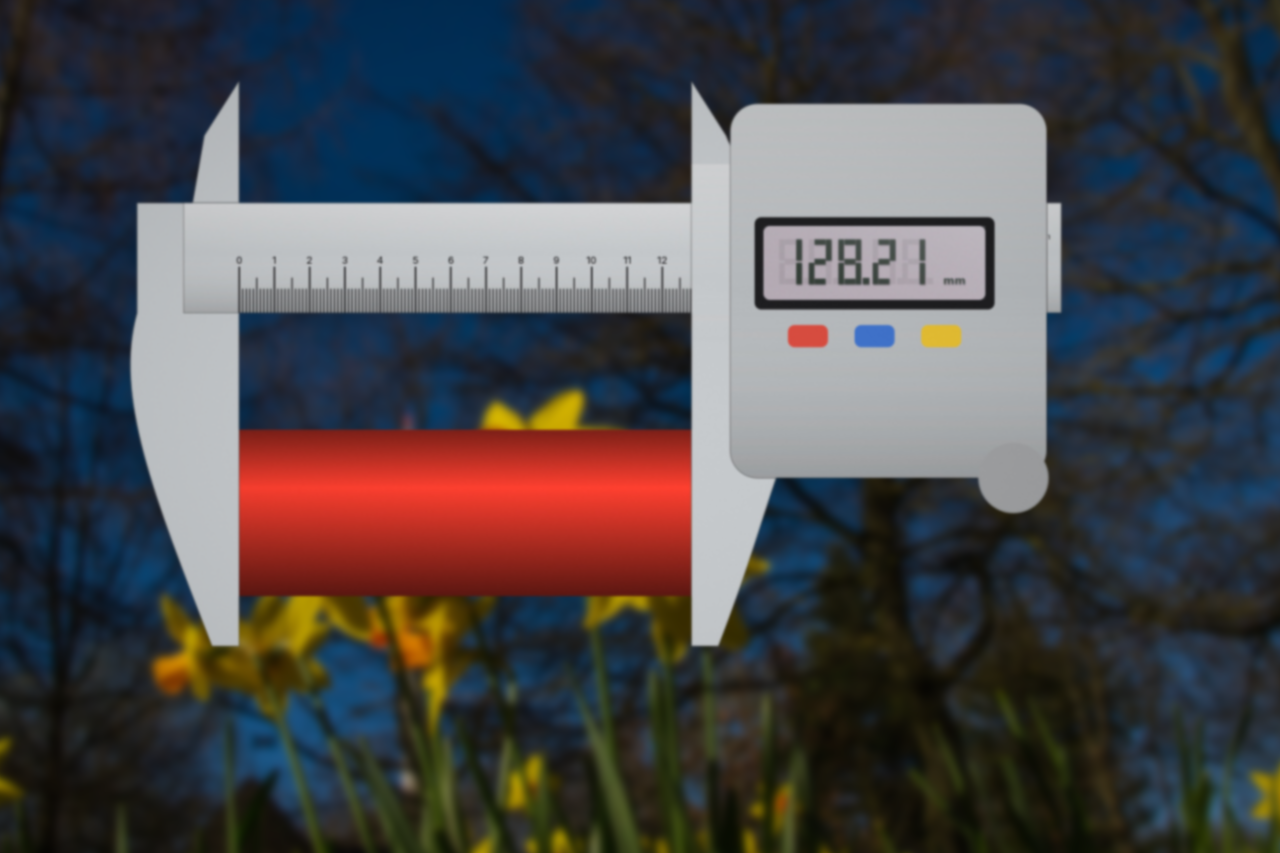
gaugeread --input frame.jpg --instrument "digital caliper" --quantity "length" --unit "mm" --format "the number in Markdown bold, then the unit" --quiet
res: **128.21** mm
